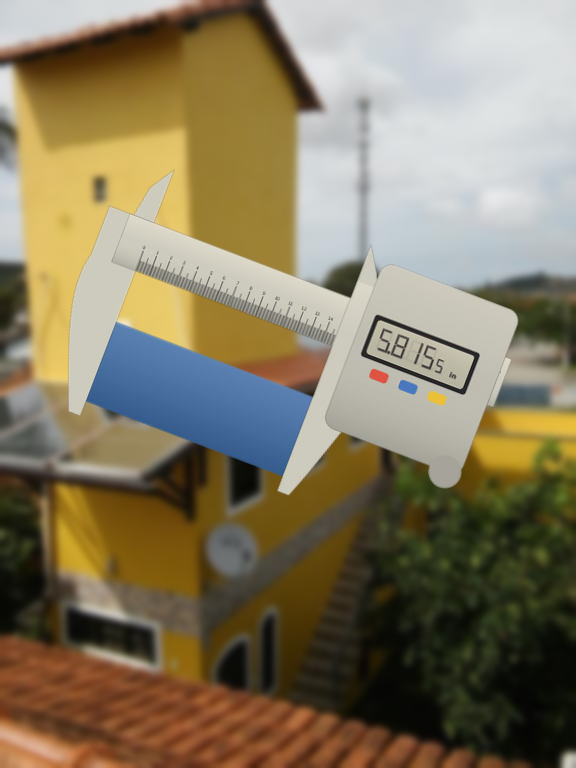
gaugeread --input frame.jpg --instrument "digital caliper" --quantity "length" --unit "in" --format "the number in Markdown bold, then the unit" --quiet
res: **5.8155** in
